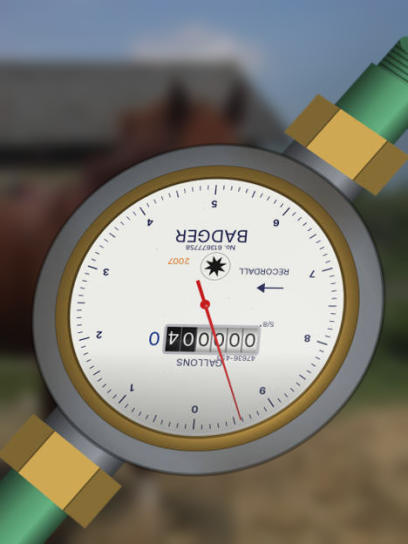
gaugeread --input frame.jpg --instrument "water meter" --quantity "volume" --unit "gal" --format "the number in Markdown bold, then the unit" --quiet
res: **39.4** gal
